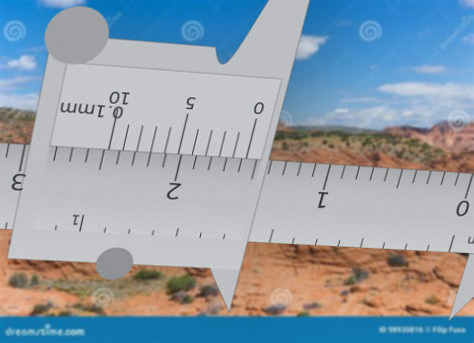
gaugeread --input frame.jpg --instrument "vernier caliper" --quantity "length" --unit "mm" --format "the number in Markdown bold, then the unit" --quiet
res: **15.7** mm
